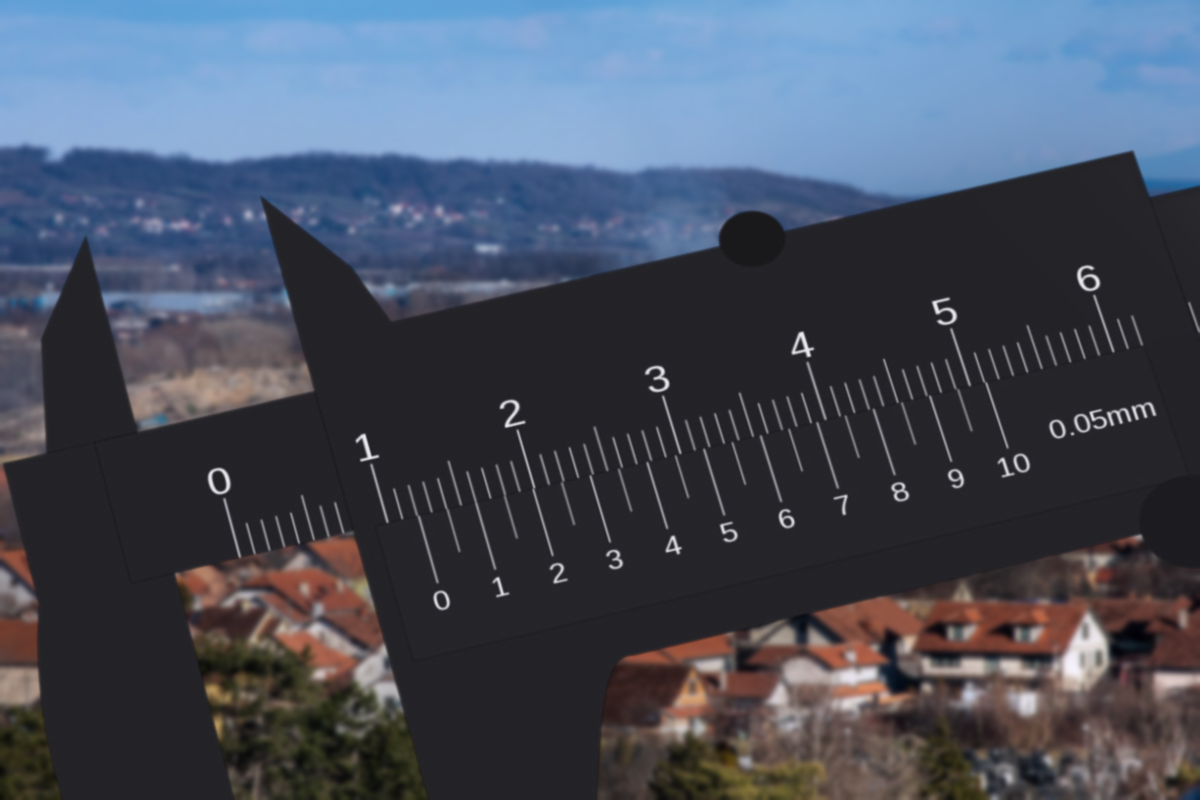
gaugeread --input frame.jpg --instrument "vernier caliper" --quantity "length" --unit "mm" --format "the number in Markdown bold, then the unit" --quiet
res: **12.1** mm
